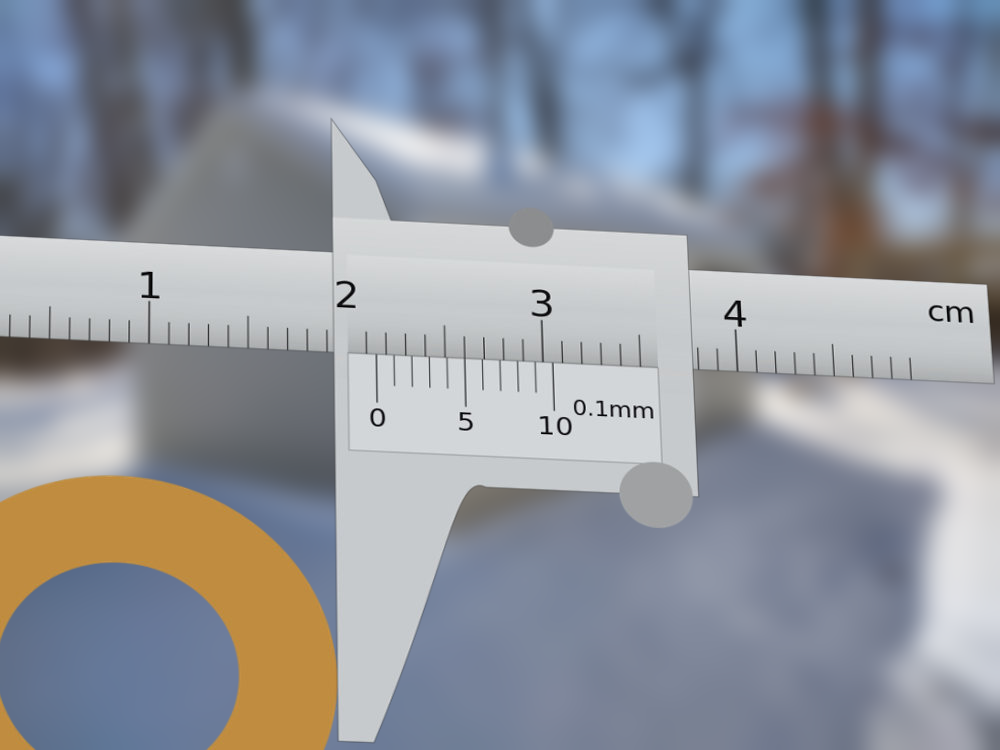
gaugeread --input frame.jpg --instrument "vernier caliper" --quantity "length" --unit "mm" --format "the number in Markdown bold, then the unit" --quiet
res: **21.5** mm
